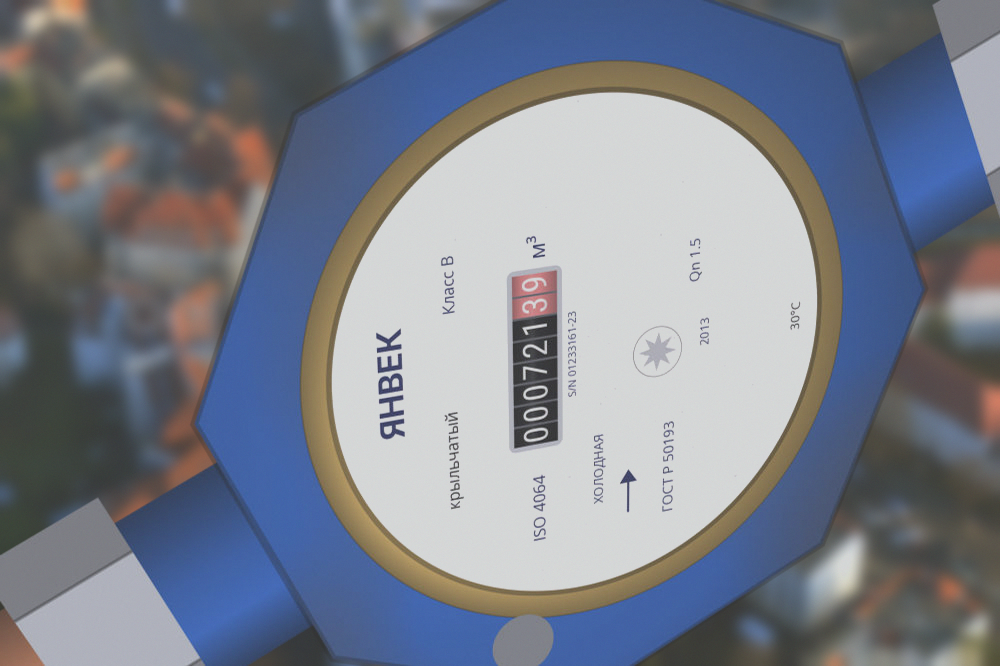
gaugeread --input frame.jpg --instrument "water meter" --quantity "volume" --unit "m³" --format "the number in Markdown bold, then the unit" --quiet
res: **721.39** m³
